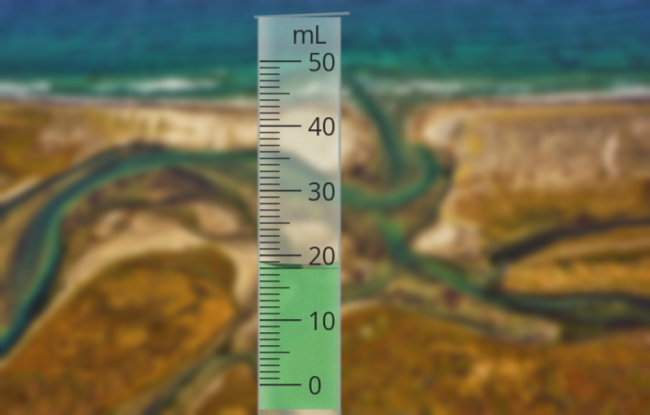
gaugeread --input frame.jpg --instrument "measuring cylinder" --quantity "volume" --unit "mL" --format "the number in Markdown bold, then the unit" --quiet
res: **18** mL
